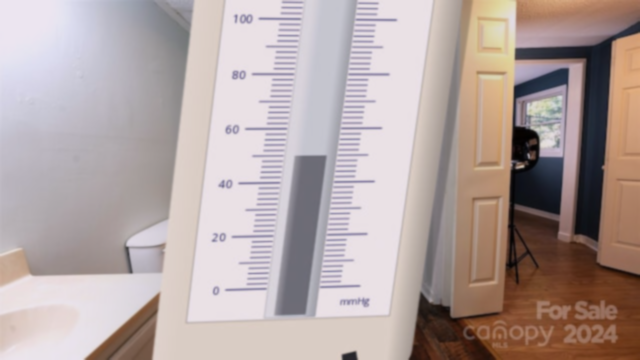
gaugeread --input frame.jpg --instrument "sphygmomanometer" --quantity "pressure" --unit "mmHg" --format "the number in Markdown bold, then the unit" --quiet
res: **50** mmHg
